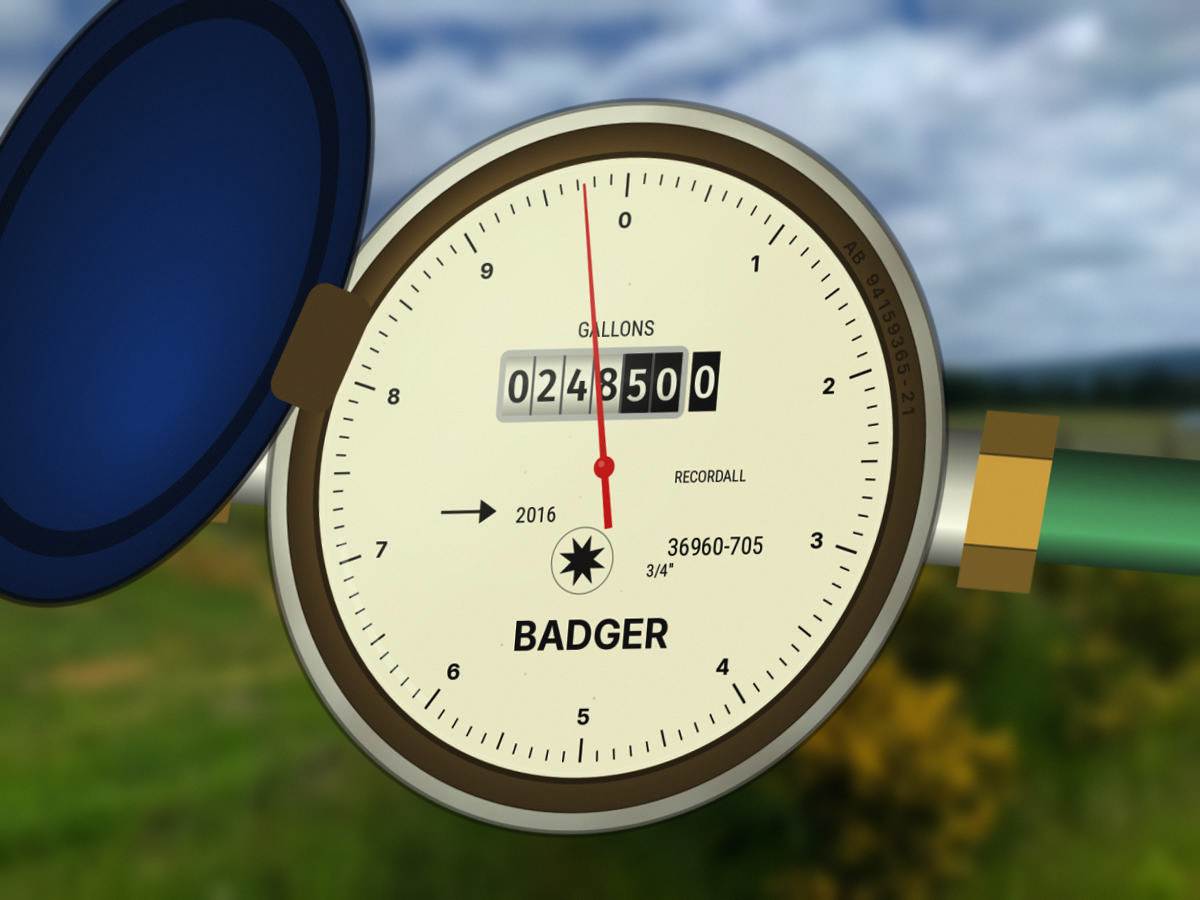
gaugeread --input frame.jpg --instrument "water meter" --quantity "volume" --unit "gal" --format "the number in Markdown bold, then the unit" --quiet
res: **248499.7** gal
